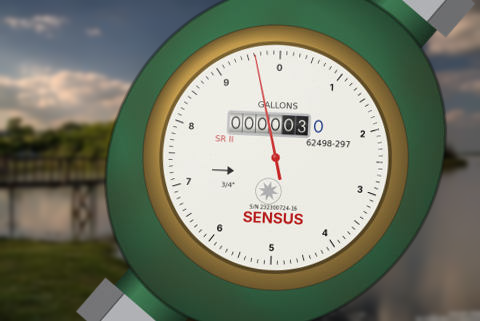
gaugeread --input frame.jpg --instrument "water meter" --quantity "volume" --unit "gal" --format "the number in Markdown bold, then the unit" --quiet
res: **29.6** gal
